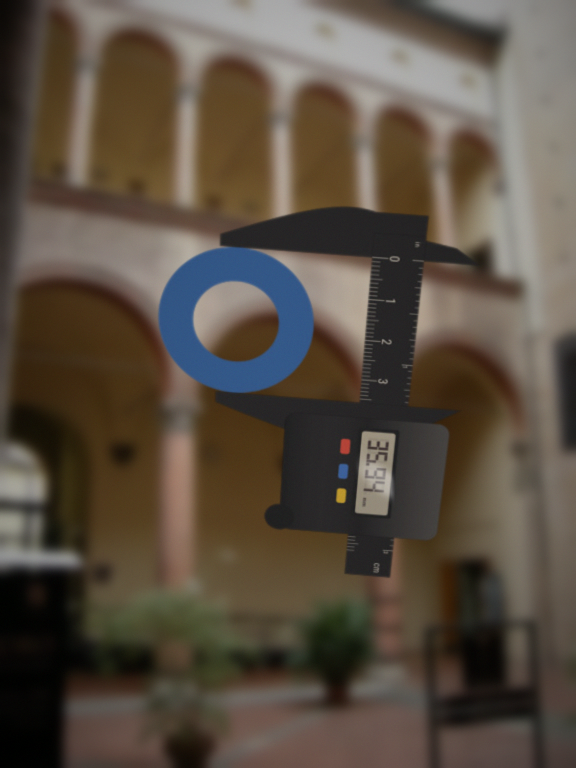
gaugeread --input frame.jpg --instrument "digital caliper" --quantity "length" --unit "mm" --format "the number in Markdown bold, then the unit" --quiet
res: **35.94** mm
